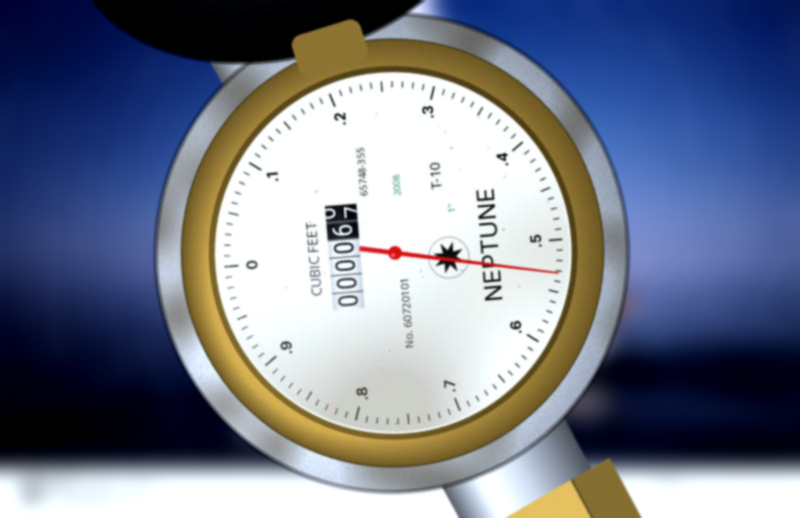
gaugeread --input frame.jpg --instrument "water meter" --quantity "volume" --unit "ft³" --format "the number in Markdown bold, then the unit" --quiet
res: **66.53** ft³
